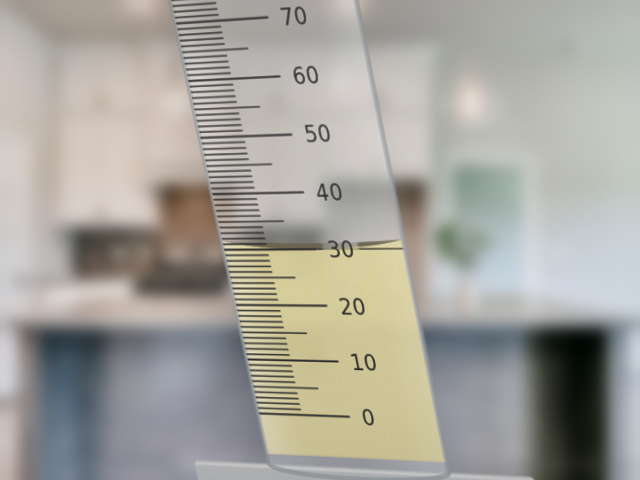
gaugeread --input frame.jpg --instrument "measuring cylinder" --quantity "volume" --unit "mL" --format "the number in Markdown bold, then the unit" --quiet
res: **30** mL
